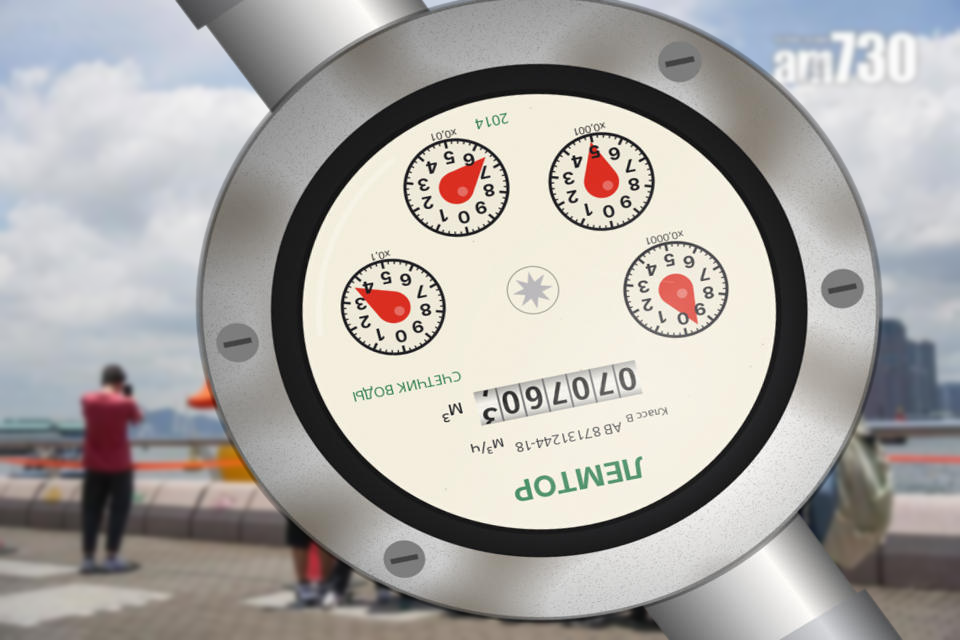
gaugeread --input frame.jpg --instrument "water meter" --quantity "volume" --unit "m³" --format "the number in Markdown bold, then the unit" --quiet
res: **707603.3649** m³
